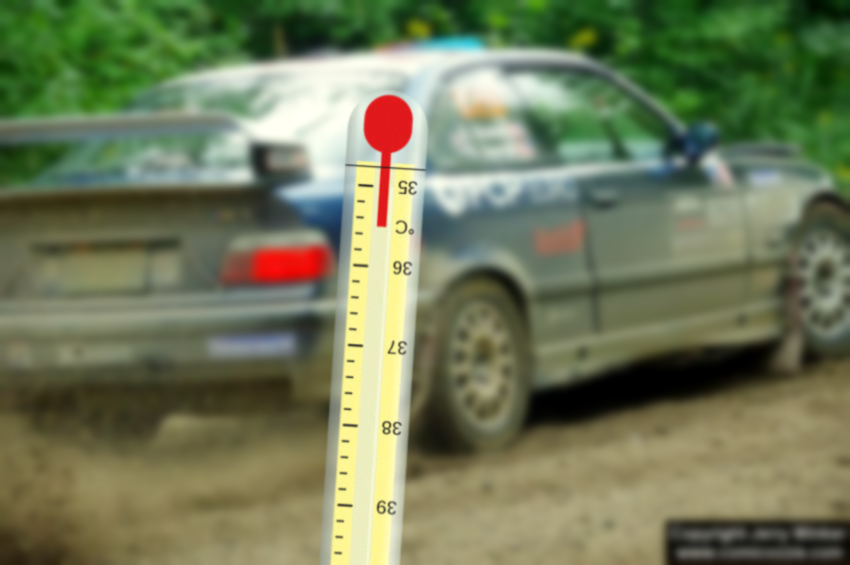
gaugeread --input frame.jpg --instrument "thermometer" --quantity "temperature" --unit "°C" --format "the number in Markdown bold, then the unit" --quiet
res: **35.5** °C
